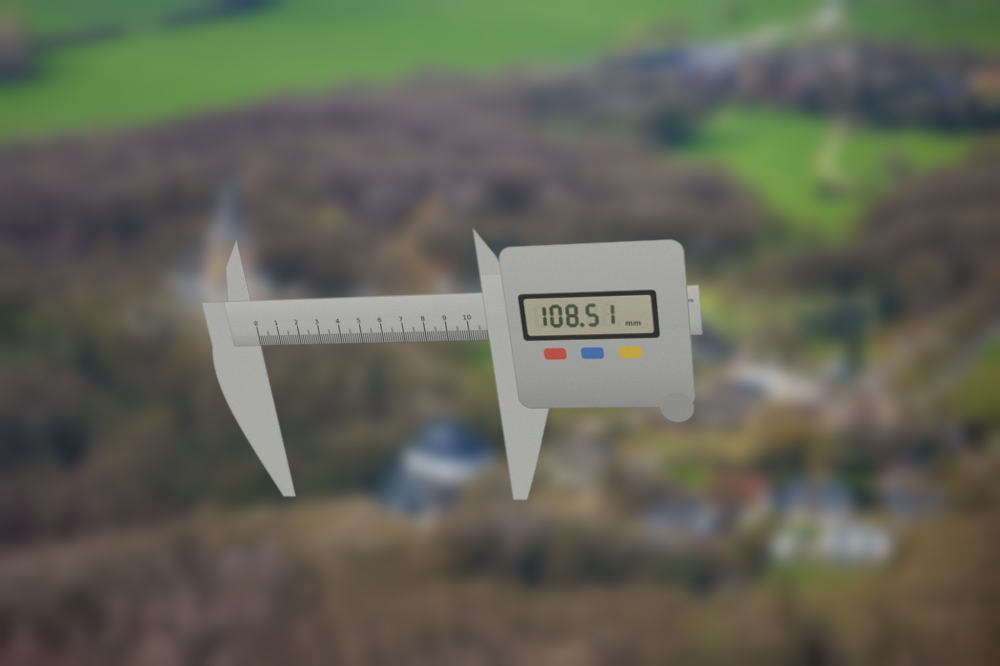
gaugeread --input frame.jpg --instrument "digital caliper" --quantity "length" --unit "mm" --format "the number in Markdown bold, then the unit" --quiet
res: **108.51** mm
